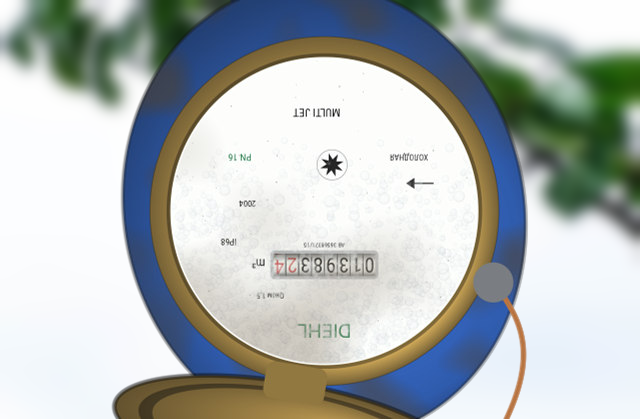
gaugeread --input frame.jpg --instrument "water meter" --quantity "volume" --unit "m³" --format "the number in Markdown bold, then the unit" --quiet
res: **13983.24** m³
